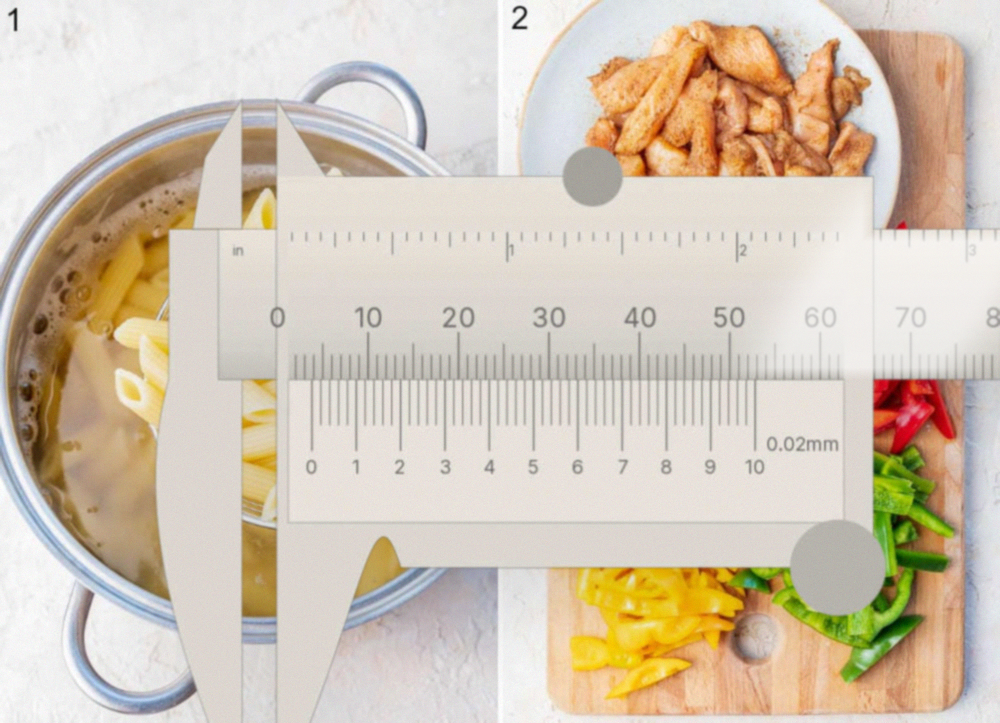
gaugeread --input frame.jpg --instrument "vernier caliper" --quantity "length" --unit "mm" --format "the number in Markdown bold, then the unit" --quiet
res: **3.8** mm
